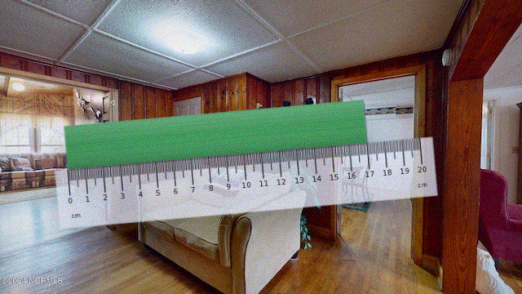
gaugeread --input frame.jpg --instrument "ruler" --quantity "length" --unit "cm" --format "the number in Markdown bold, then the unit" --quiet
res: **17** cm
